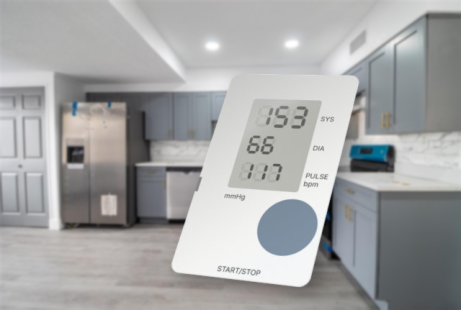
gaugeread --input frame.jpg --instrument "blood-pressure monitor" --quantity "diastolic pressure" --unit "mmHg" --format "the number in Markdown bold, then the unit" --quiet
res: **66** mmHg
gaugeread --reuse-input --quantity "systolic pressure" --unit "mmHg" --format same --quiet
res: **153** mmHg
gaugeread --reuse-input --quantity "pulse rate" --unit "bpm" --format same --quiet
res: **117** bpm
